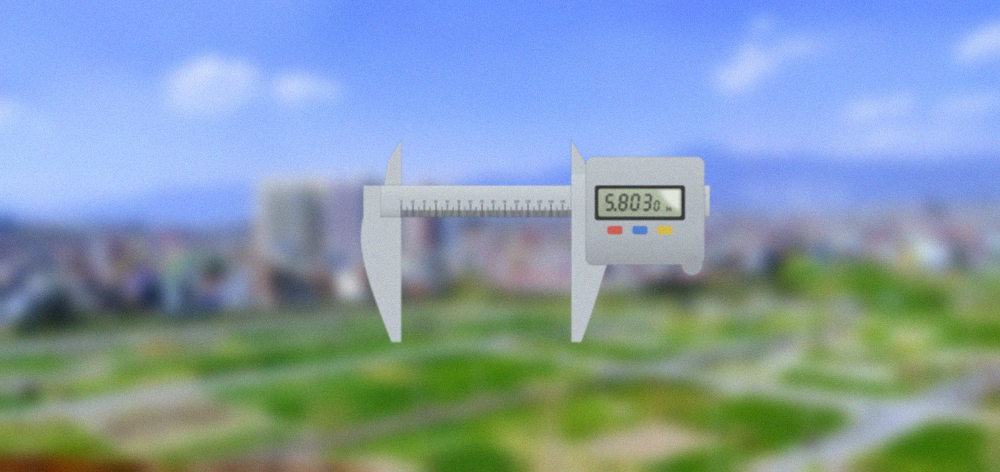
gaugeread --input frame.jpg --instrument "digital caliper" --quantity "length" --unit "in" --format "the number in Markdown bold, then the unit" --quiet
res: **5.8030** in
